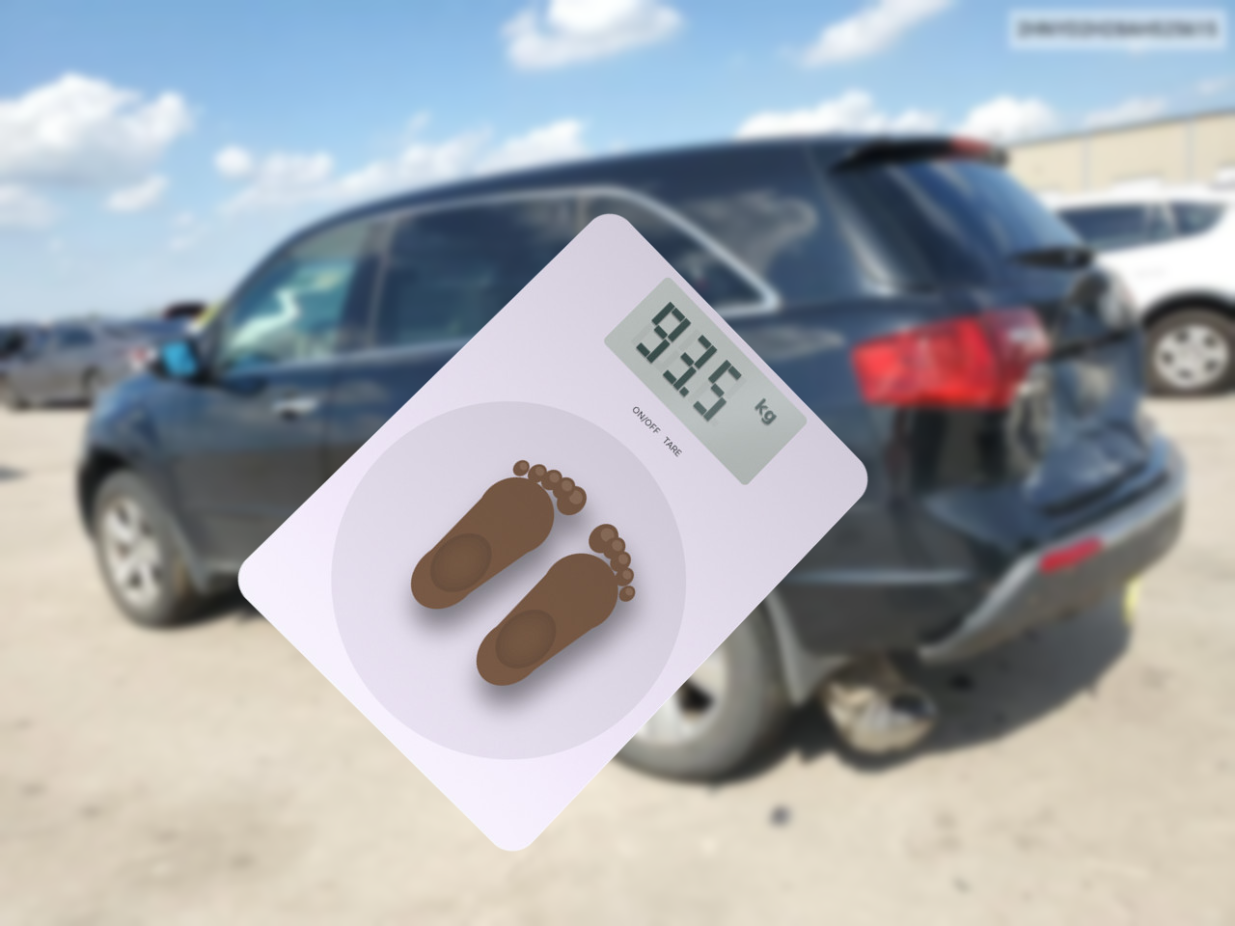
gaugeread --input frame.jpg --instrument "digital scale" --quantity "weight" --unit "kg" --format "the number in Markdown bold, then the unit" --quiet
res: **93.5** kg
